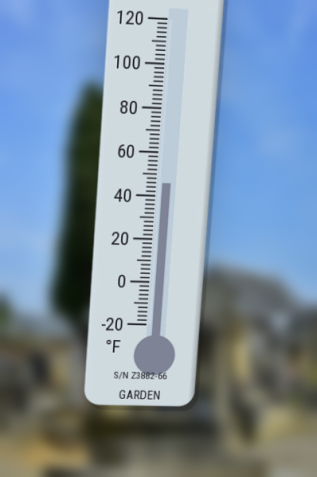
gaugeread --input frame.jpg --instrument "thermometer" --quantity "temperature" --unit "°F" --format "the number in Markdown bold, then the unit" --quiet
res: **46** °F
